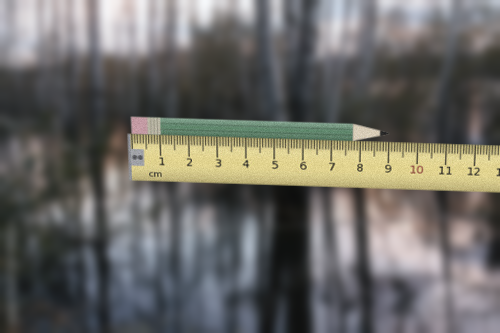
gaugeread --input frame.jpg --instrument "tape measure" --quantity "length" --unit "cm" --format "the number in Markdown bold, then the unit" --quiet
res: **9** cm
